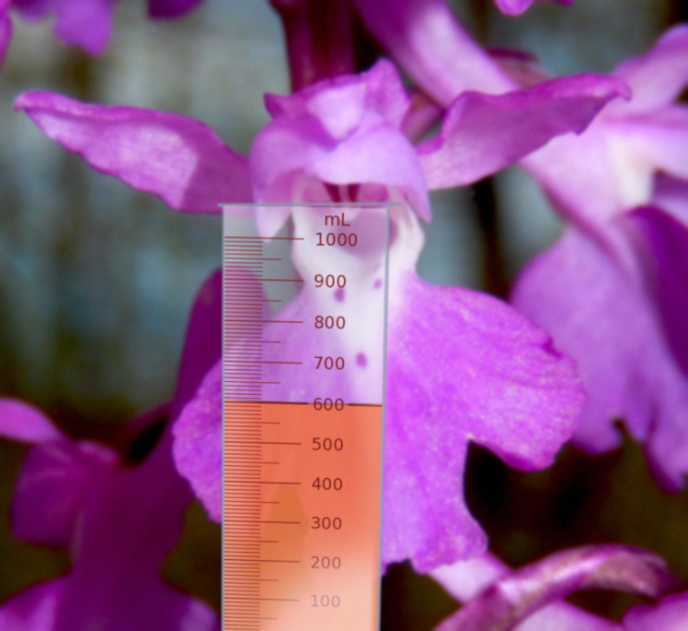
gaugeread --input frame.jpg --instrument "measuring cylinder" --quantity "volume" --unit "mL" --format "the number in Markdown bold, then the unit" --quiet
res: **600** mL
